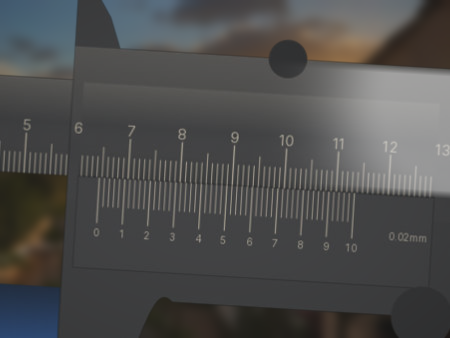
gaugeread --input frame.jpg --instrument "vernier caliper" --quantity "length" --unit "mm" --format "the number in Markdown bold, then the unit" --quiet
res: **64.5** mm
